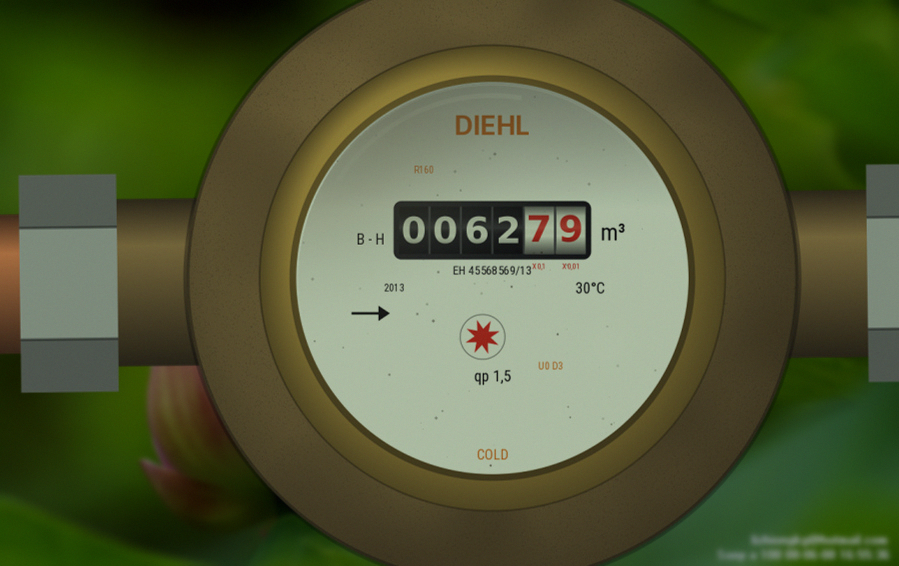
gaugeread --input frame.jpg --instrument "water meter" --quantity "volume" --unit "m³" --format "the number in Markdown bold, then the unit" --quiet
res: **62.79** m³
